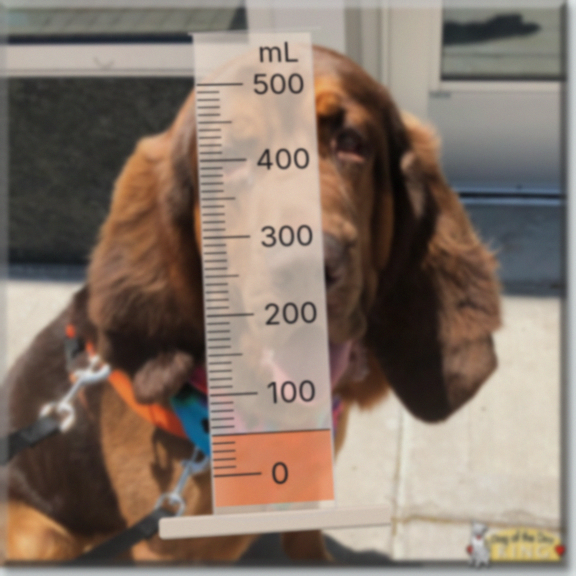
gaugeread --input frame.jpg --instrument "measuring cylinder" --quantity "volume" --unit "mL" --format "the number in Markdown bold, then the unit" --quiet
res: **50** mL
